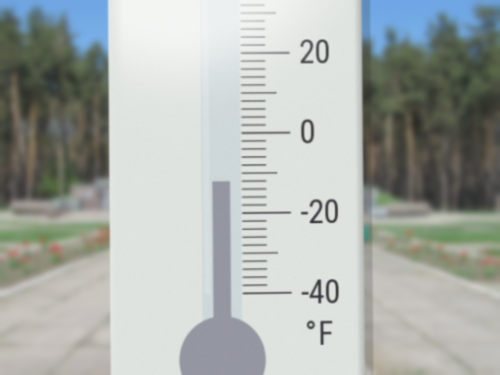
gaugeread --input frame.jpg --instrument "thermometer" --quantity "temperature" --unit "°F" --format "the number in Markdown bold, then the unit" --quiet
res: **-12** °F
